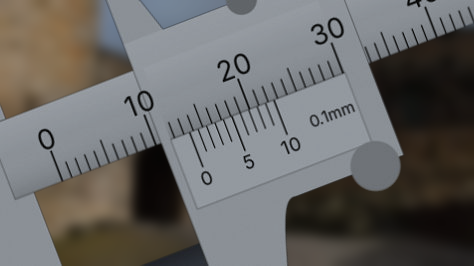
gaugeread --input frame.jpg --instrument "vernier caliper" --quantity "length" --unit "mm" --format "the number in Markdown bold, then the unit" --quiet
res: **13.6** mm
